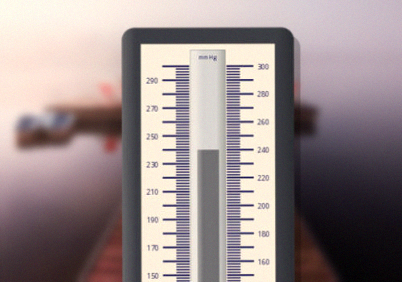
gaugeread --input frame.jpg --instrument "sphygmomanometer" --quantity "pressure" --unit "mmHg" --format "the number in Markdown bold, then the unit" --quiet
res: **240** mmHg
